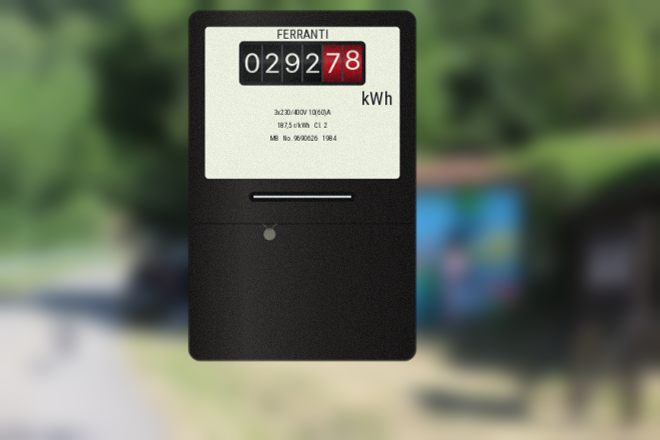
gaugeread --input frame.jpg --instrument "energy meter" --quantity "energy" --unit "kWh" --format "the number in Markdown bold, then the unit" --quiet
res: **292.78** kWh
